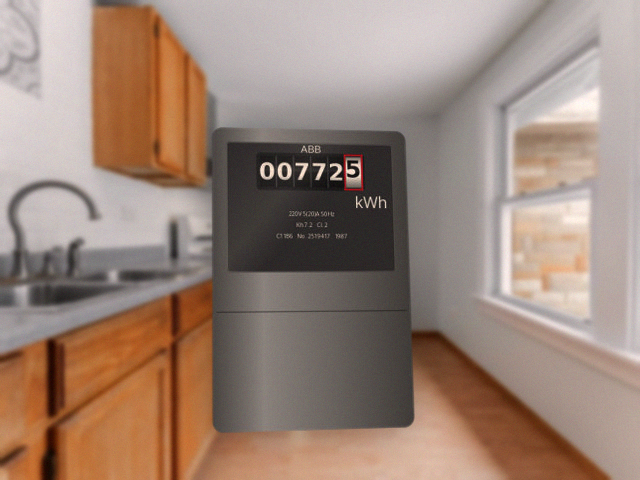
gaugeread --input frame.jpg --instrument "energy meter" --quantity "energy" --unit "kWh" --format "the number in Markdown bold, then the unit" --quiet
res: **772.5** kWh
